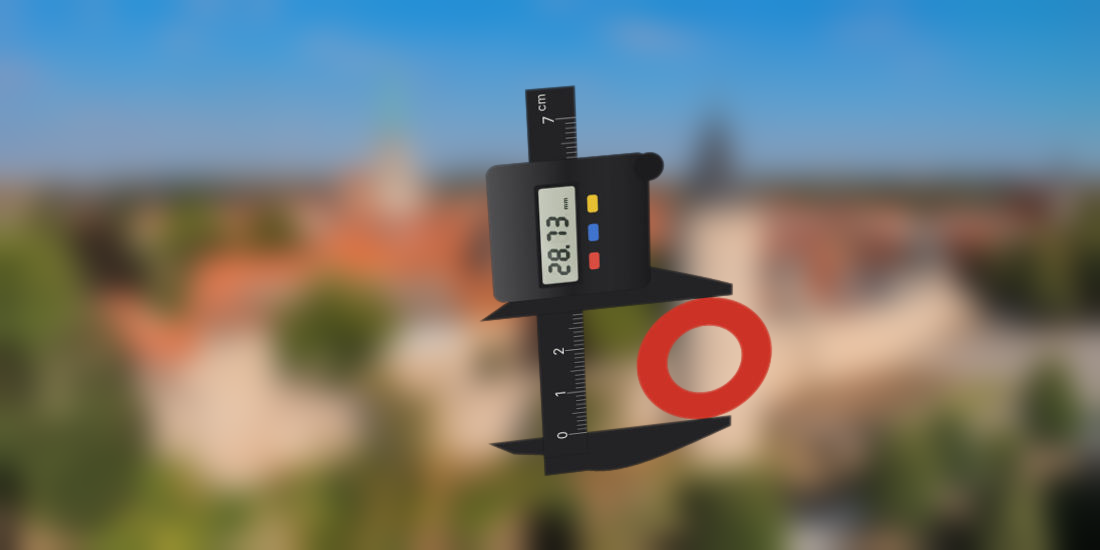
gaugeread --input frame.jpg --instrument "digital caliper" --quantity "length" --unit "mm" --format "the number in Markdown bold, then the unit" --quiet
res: **28.73** mm
